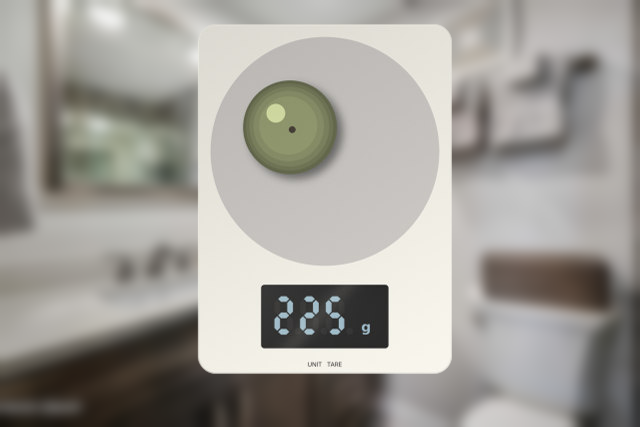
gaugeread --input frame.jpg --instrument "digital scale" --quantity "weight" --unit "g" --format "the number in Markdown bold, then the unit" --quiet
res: **225** g
